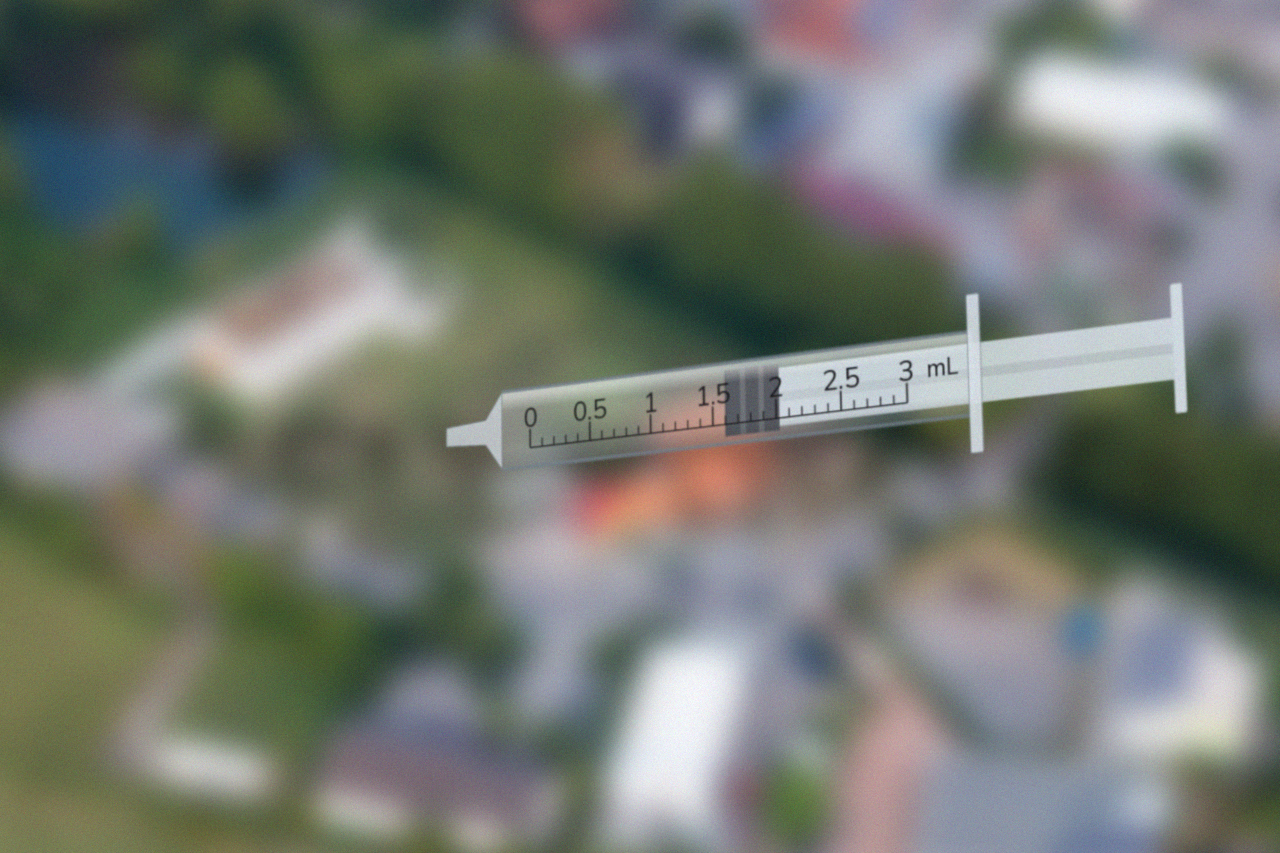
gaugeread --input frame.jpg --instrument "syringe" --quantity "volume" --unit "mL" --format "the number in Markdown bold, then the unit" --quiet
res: **1.6** mL
